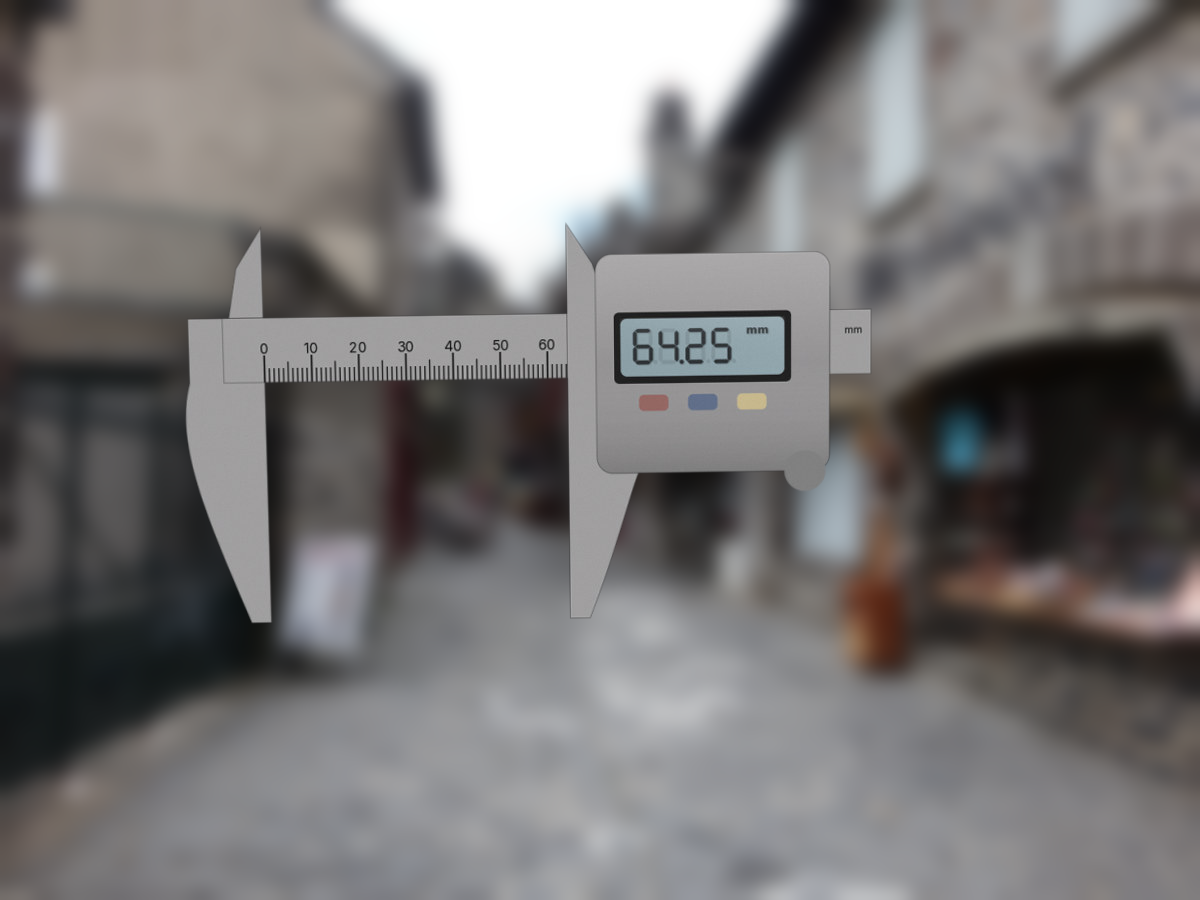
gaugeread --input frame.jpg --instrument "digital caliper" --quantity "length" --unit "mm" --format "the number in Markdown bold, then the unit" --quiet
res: **64.25** mm
